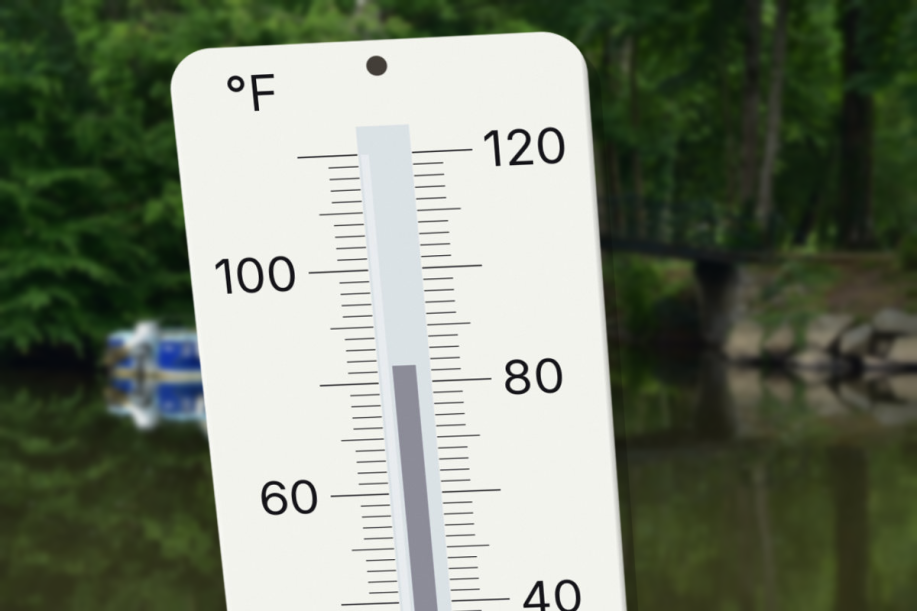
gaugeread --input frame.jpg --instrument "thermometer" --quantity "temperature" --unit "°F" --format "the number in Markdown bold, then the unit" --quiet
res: **83** °F
